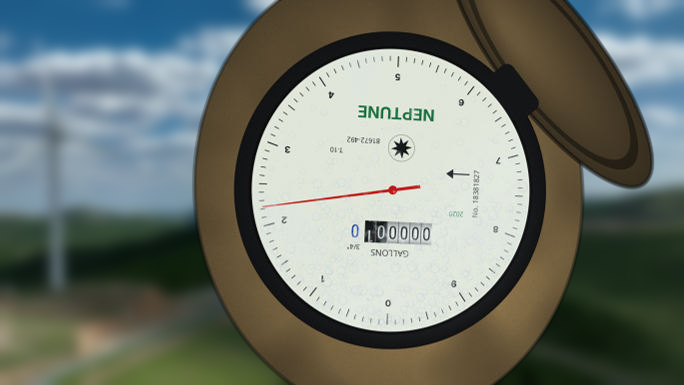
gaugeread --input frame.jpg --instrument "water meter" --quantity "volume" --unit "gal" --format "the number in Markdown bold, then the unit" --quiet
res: **12.2** gal
